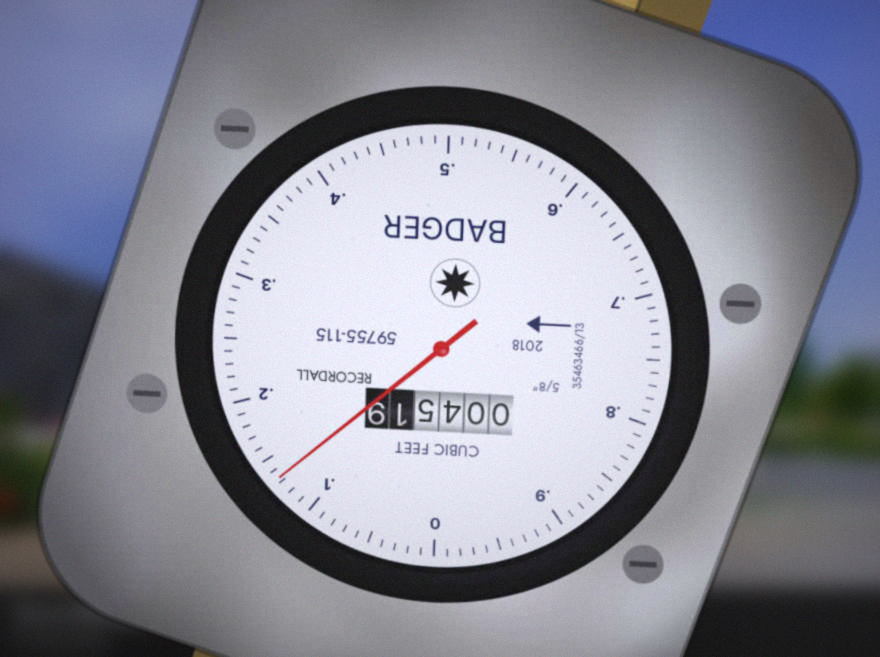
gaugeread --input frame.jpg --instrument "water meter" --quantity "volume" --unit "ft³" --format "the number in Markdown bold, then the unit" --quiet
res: **4519.13** ft³
